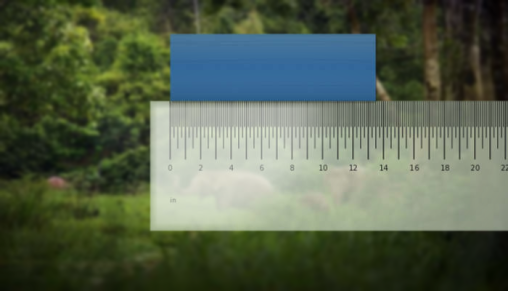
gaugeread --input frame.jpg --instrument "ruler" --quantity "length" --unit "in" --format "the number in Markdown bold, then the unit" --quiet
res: **13.5** in
